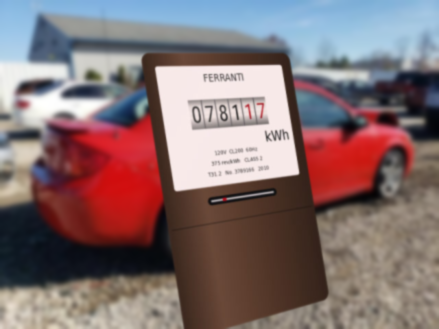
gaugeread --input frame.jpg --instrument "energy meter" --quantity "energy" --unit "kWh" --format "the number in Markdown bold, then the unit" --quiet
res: **781.17** kWh
